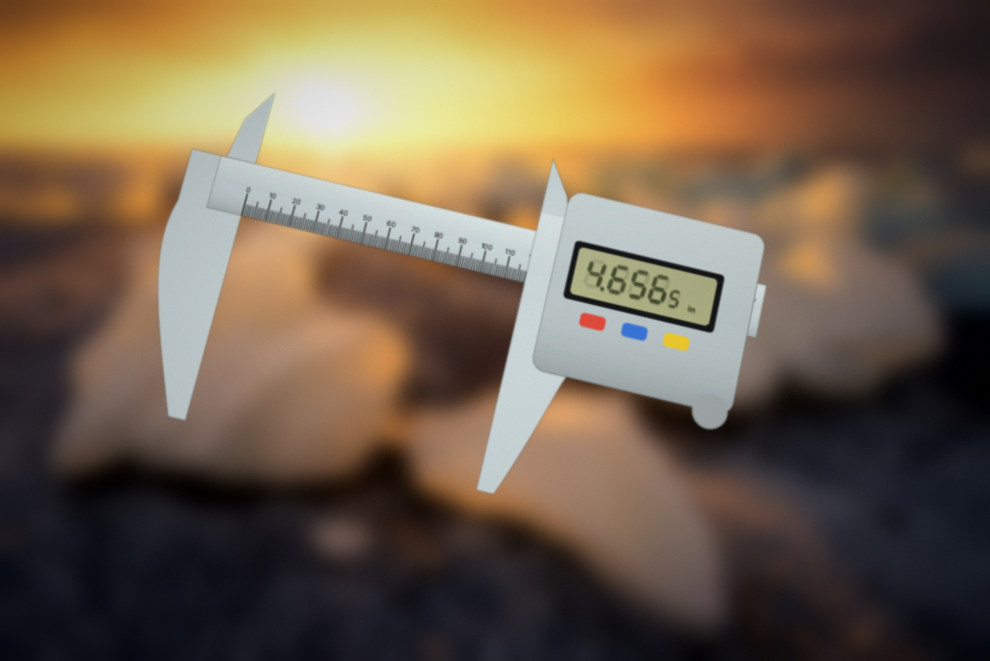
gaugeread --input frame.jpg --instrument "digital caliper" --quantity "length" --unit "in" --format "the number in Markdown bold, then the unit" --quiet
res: **4.6565** in
